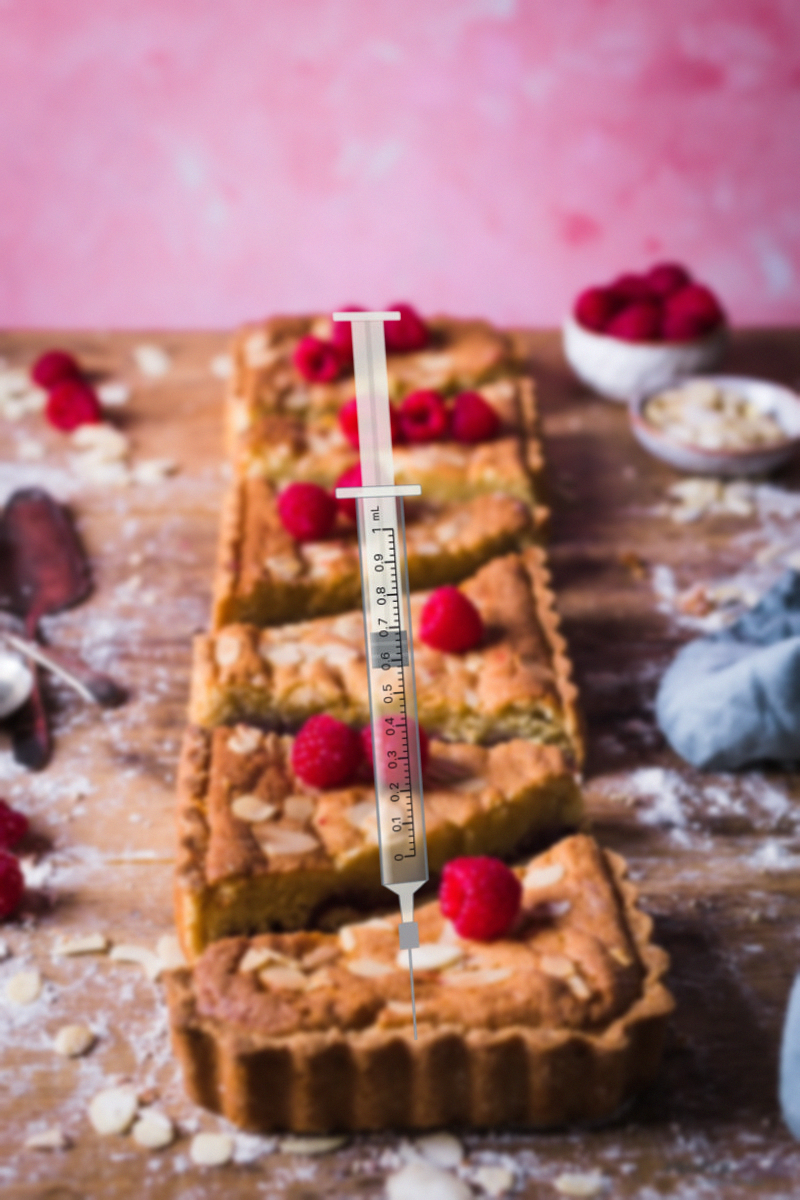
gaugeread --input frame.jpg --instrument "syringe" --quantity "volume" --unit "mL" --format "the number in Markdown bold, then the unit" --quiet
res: **0.58** mL
